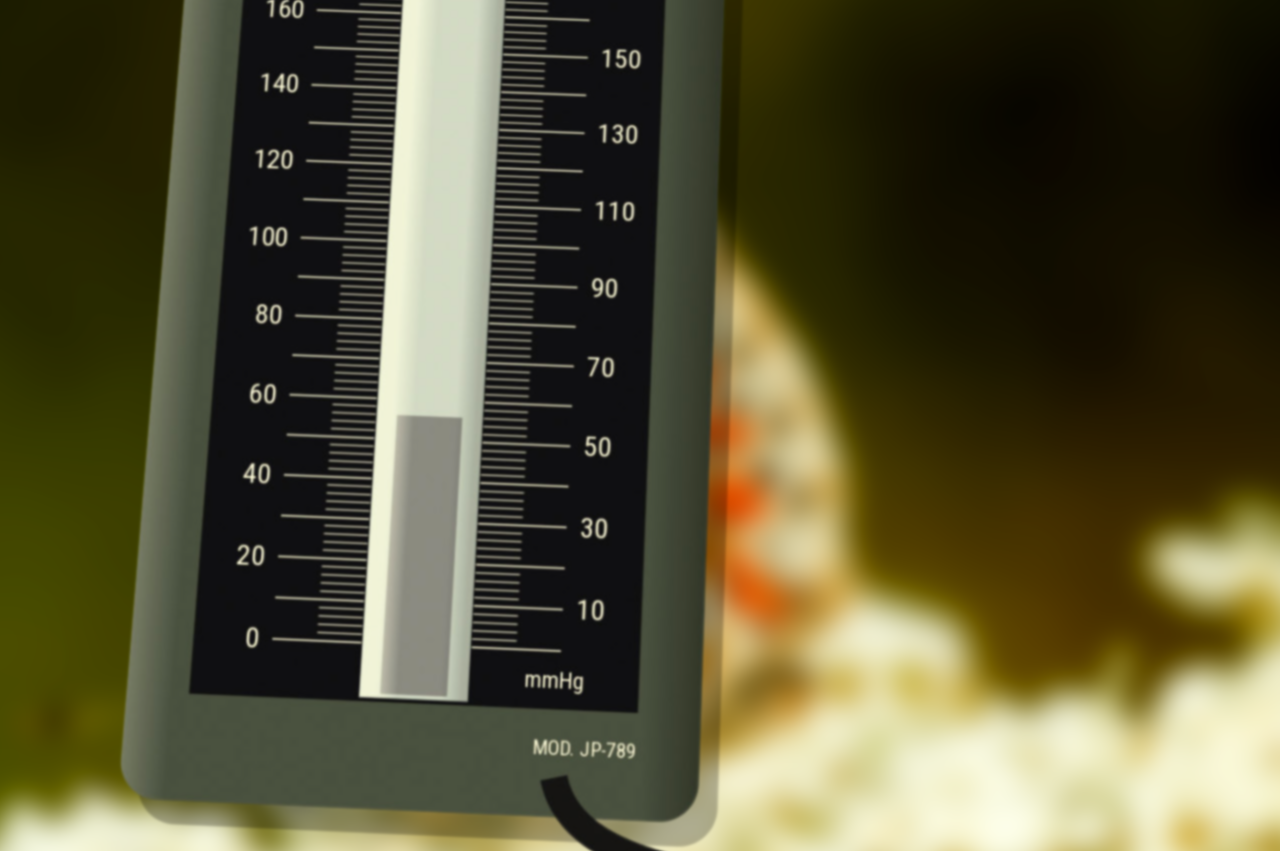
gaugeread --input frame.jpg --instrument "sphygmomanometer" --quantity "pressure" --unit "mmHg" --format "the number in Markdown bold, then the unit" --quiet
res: **56** mmHg
